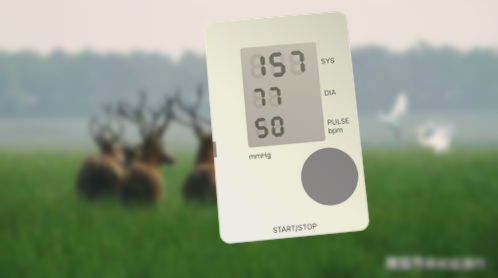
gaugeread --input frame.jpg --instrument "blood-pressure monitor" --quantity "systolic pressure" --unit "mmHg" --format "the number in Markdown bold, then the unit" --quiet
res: **157** mmHg
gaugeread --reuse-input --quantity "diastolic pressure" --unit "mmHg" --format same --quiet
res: **77** mmHg
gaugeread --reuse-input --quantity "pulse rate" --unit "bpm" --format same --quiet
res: **50** bpm
